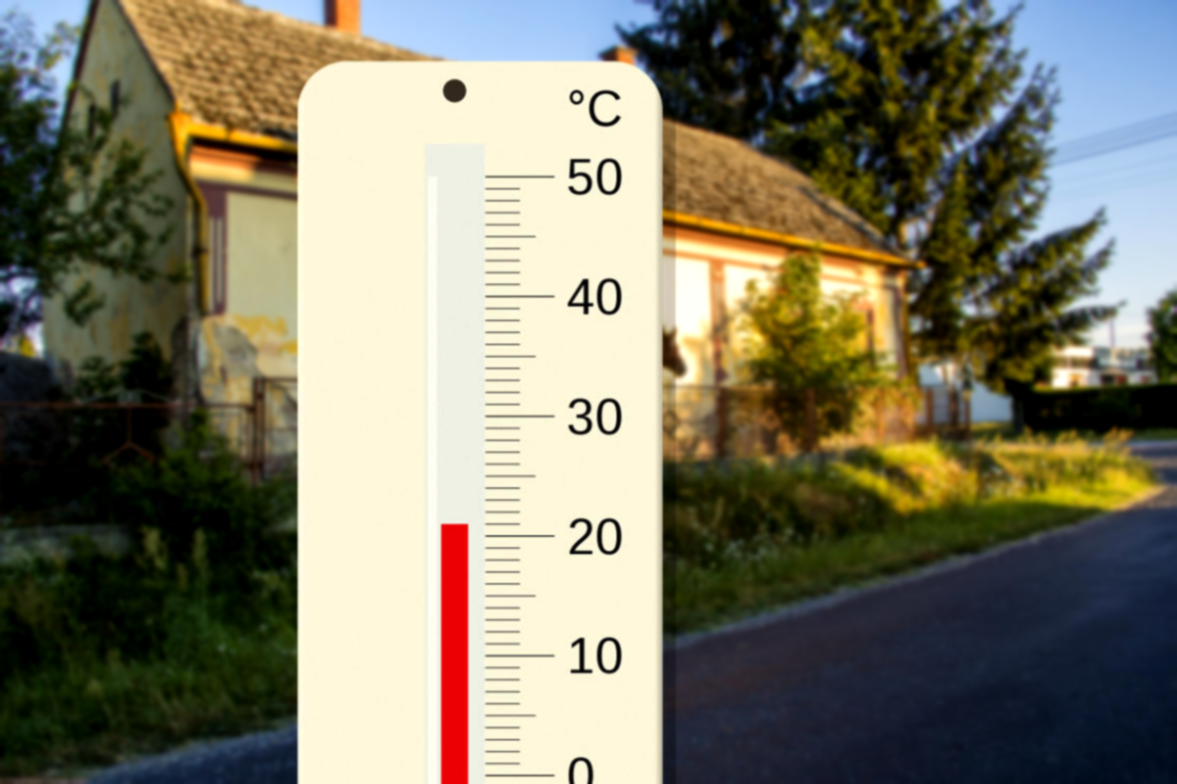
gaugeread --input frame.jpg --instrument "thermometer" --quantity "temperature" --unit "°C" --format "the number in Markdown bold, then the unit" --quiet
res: **21** °C
